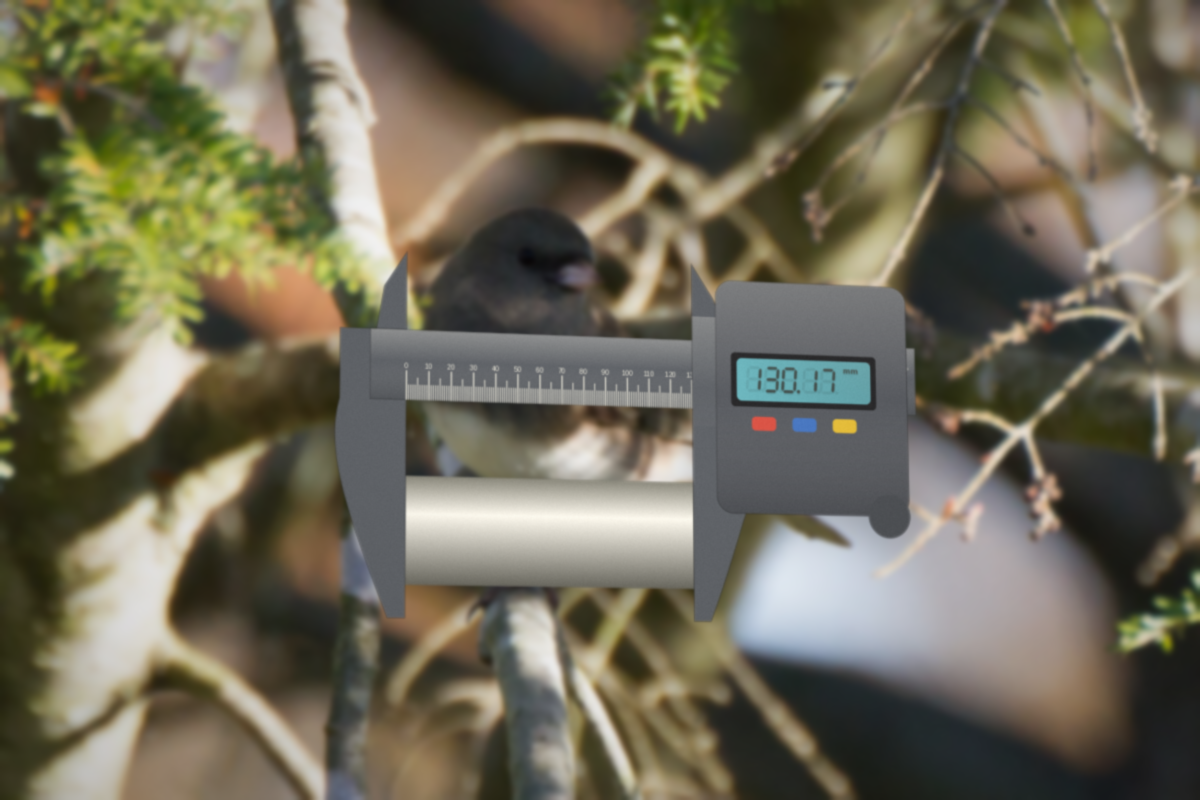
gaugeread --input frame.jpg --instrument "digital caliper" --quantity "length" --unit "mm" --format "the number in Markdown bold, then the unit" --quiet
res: **130.17** mm
